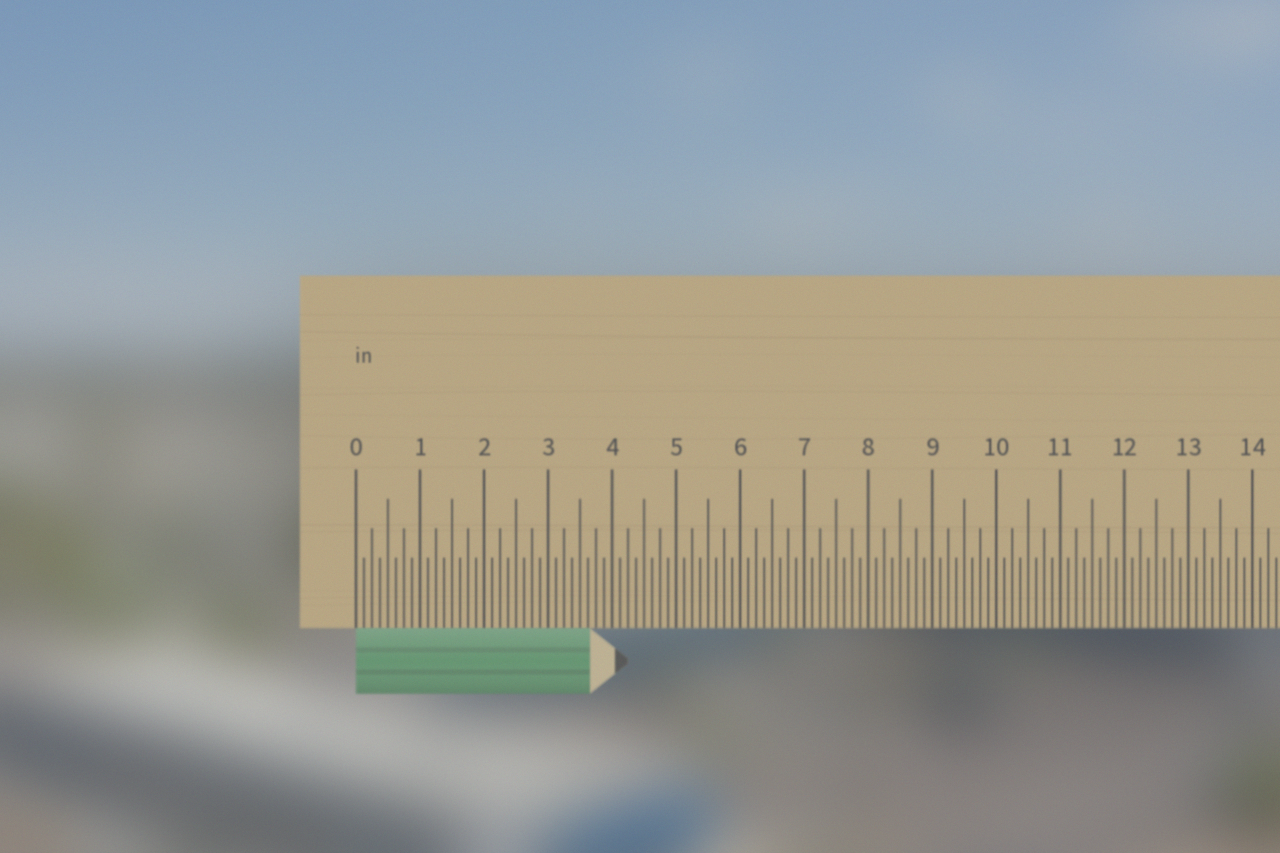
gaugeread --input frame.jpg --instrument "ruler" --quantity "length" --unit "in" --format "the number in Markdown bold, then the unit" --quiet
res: **4.25** in
